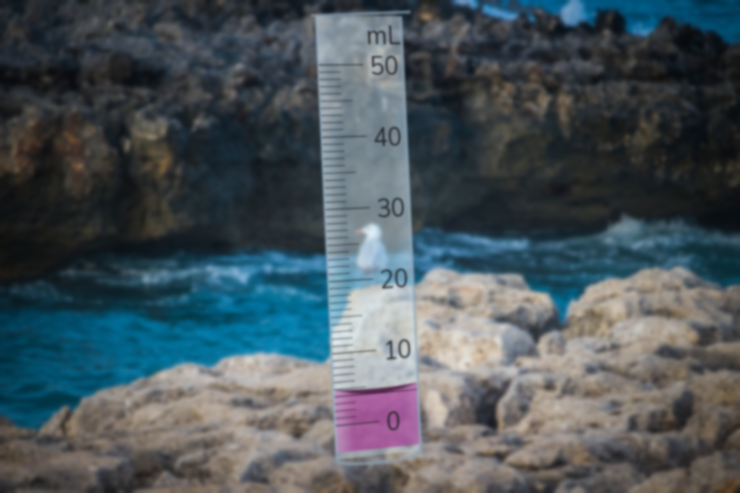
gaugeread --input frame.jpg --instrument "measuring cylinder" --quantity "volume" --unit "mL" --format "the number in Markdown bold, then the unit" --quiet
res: **4** mL
